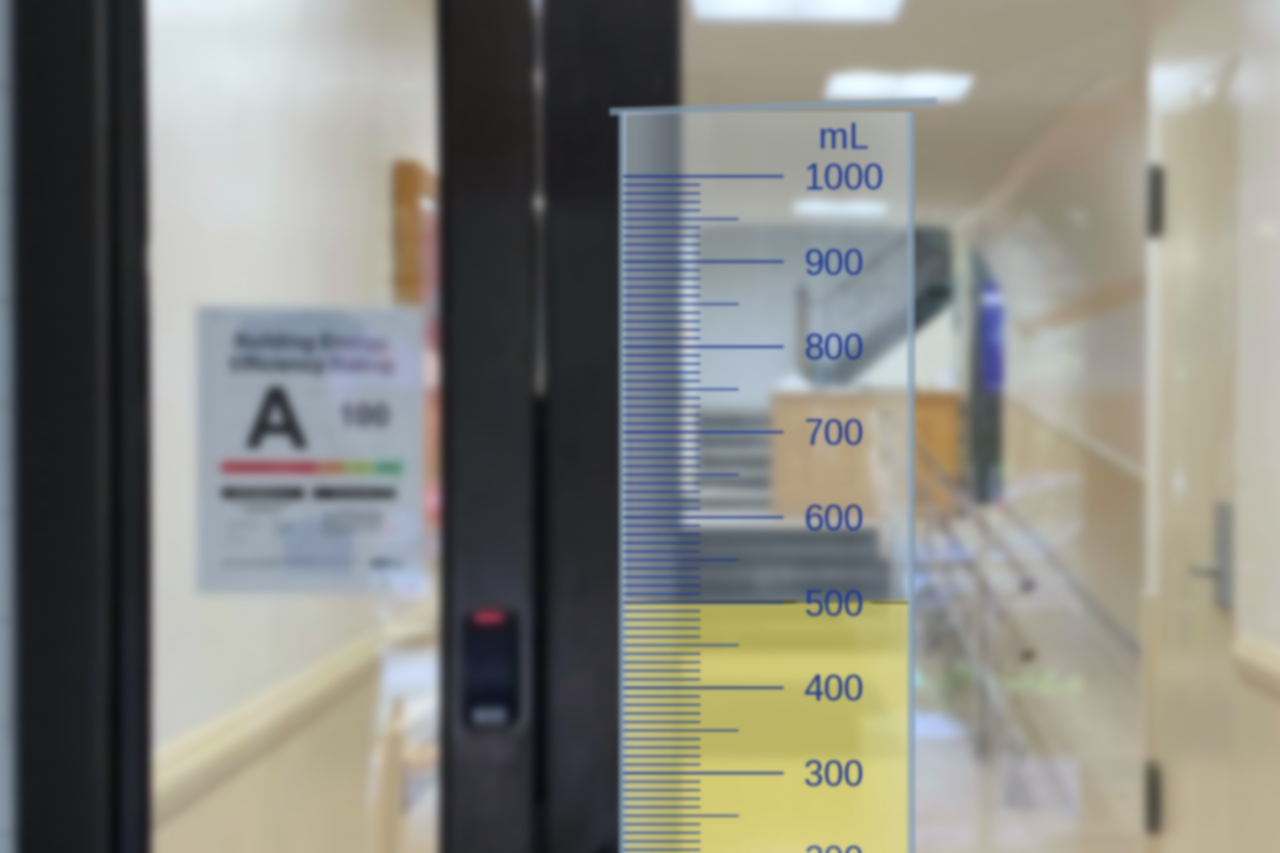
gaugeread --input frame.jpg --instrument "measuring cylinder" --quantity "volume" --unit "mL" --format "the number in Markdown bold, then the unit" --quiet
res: **500** mL
